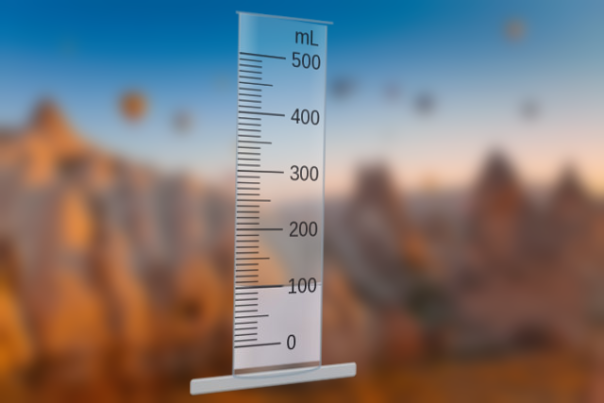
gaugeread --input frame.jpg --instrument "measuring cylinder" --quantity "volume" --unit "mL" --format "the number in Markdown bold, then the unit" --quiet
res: **100** mL
